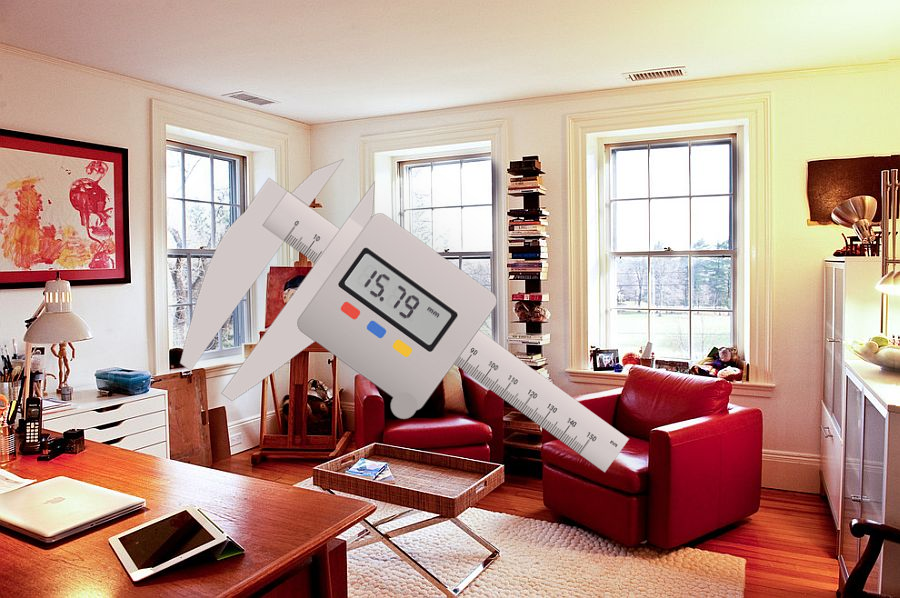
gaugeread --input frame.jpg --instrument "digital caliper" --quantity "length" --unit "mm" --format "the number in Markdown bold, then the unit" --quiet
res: **15.79** mm
